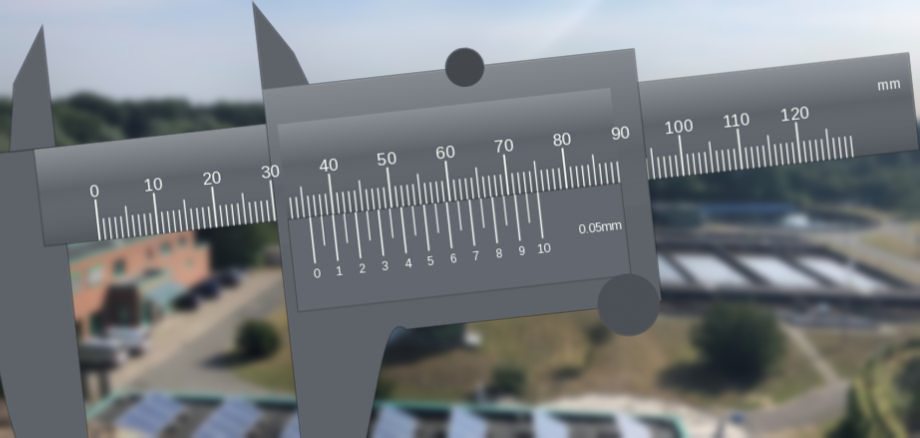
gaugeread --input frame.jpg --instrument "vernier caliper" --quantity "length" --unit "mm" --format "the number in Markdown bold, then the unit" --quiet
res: **36.0** mm
